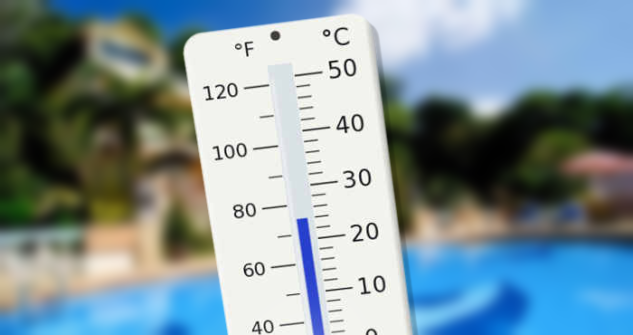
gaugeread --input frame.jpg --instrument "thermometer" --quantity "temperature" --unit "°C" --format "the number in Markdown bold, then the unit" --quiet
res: **24** °C
